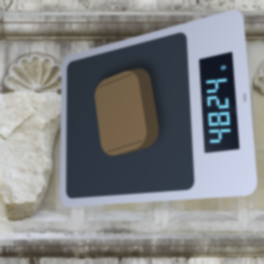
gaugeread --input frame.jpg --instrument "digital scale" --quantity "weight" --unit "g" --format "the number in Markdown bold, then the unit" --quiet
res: **4824** g
